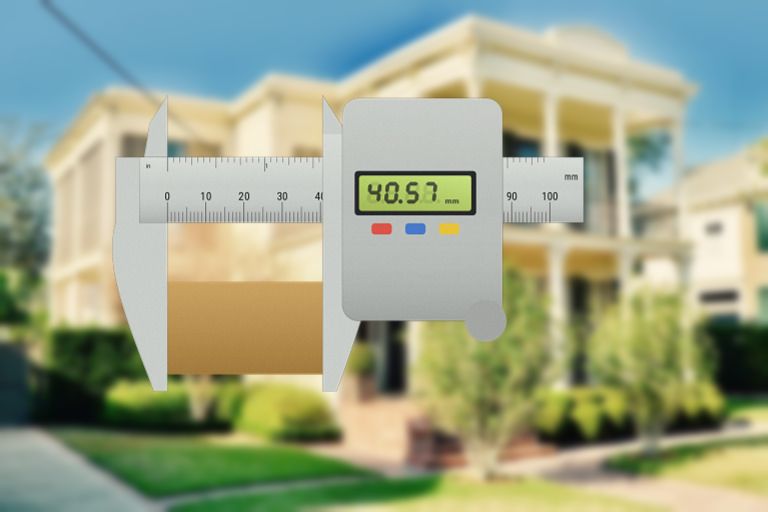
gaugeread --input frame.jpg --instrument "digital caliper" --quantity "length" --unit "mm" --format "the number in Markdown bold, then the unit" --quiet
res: **40.57** mm
